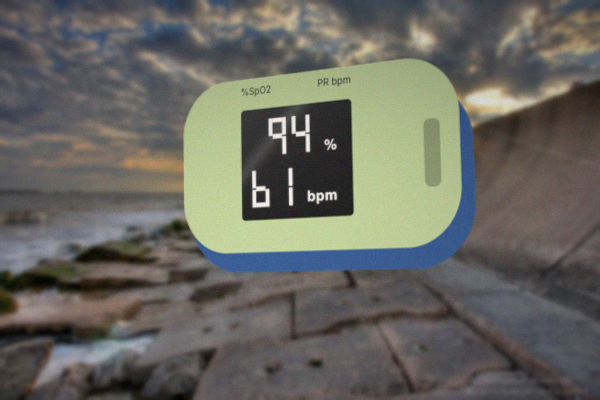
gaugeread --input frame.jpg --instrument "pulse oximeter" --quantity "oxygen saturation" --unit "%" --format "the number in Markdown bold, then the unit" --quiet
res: **94** %
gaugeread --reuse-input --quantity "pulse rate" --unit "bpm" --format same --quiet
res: **61** bpm
